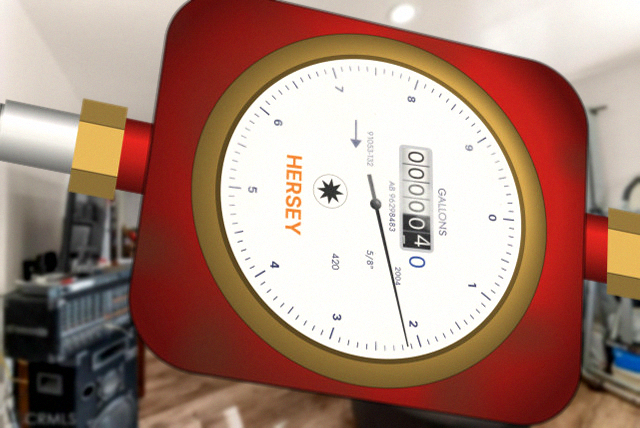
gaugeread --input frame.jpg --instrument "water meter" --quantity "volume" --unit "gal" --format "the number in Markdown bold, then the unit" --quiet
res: **42.1** gal
